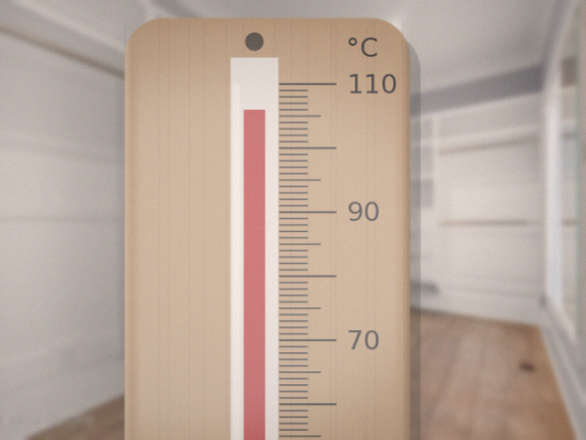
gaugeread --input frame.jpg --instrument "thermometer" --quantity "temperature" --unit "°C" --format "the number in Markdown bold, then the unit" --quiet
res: **106** °C
